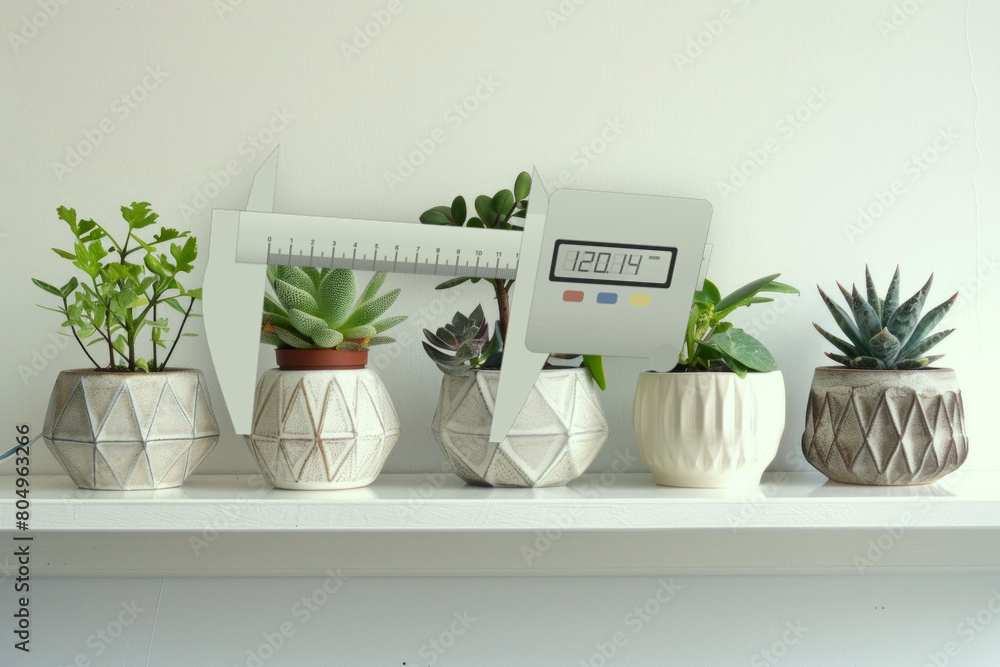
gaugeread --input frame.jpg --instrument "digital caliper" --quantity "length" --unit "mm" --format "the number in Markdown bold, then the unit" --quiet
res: **120.14** mm
